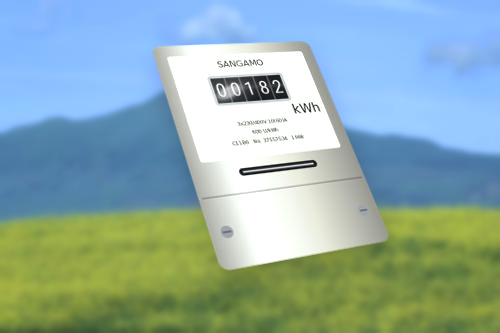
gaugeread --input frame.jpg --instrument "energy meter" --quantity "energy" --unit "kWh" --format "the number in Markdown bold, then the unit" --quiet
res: **182** kWh
